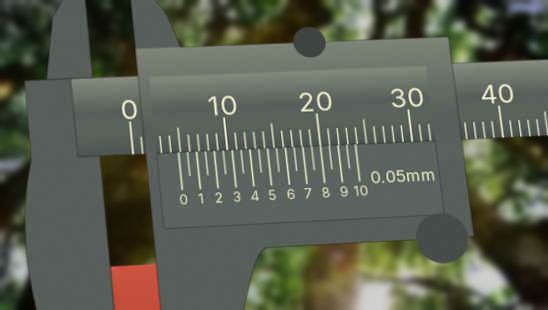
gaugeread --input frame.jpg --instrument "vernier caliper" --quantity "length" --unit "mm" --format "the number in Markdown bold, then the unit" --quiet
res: **4.8** mm
